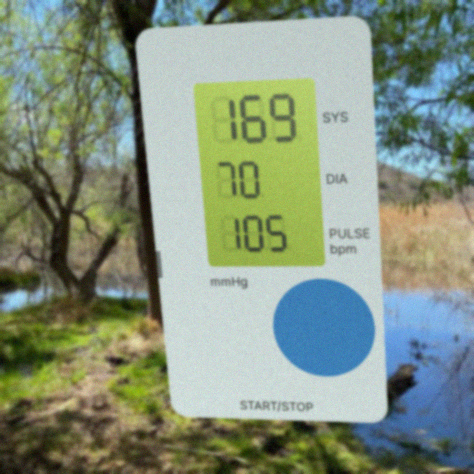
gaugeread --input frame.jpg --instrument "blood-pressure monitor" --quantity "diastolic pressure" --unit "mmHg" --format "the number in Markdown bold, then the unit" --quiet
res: **70** mmHg
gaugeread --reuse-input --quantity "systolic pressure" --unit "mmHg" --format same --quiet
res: **169** mmHg
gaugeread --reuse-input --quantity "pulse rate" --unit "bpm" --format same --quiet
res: **105** bpm
